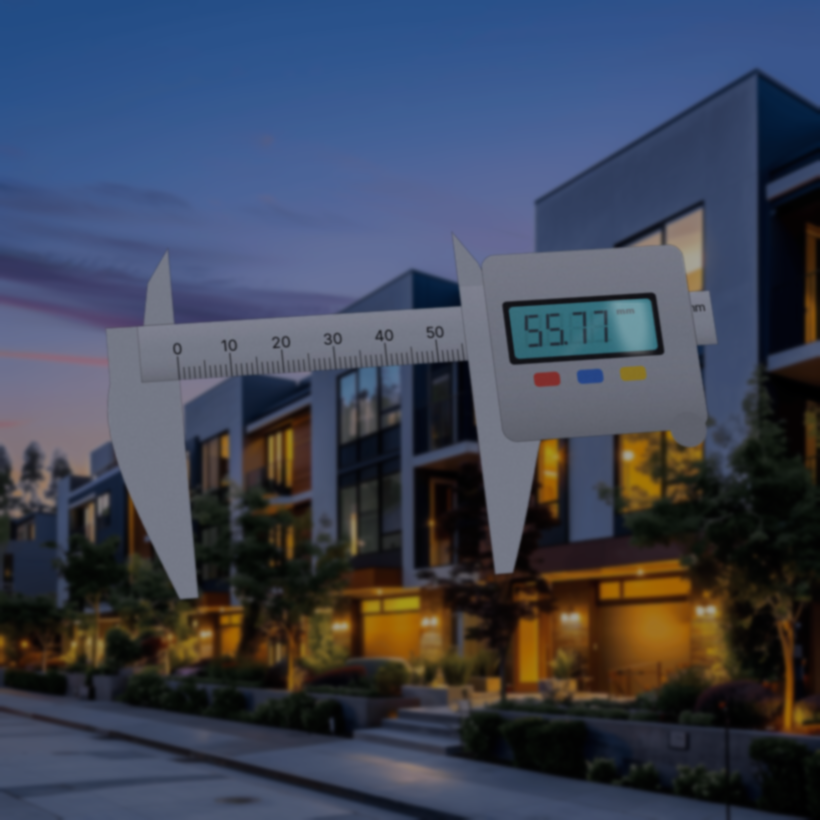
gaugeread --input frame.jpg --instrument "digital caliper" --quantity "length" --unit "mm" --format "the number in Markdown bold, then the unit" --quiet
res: **55.77** mm
